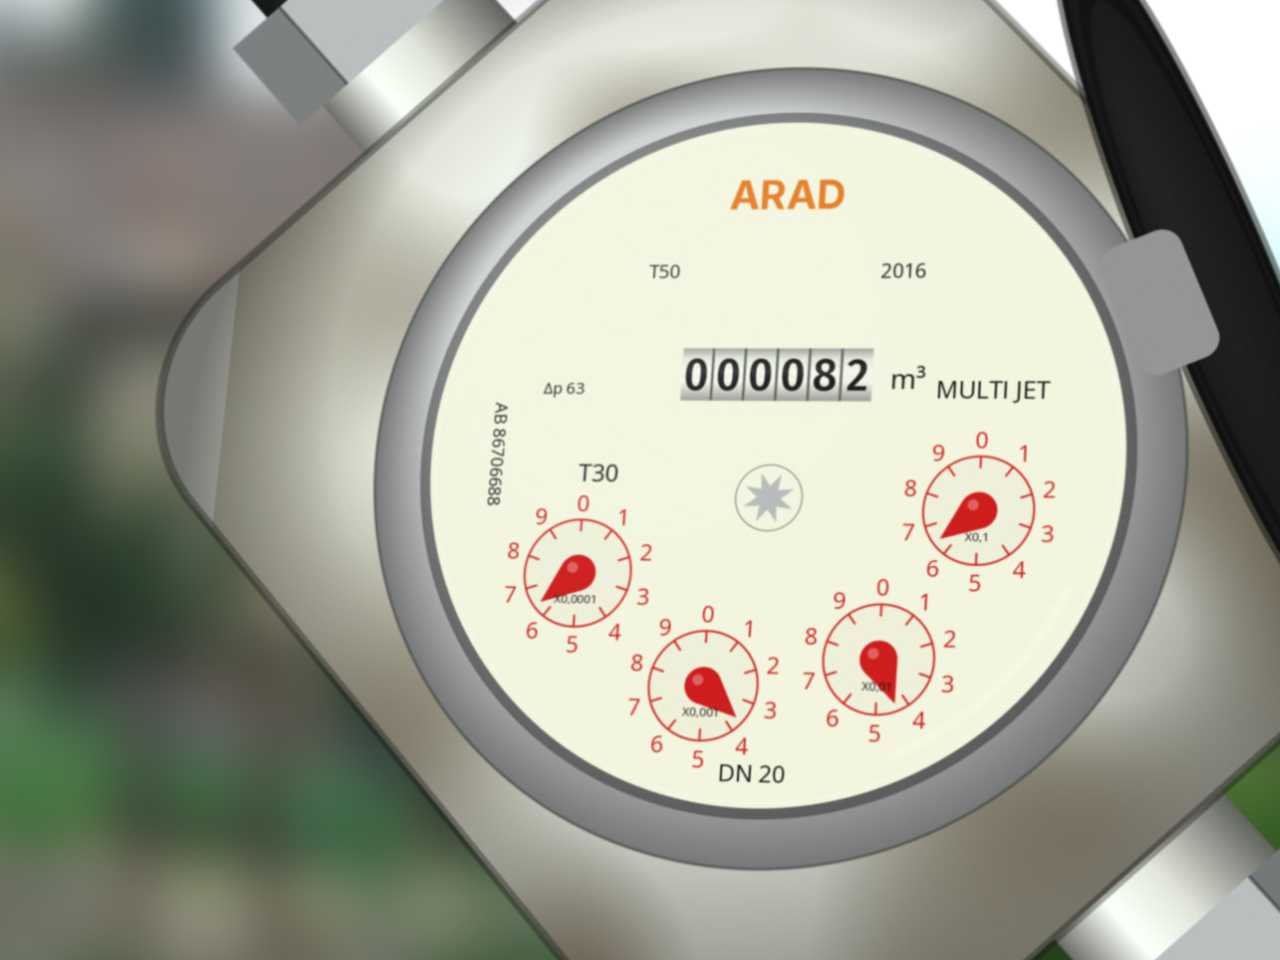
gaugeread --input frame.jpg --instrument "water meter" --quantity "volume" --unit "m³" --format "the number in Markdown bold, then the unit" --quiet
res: **82.6436** m³
